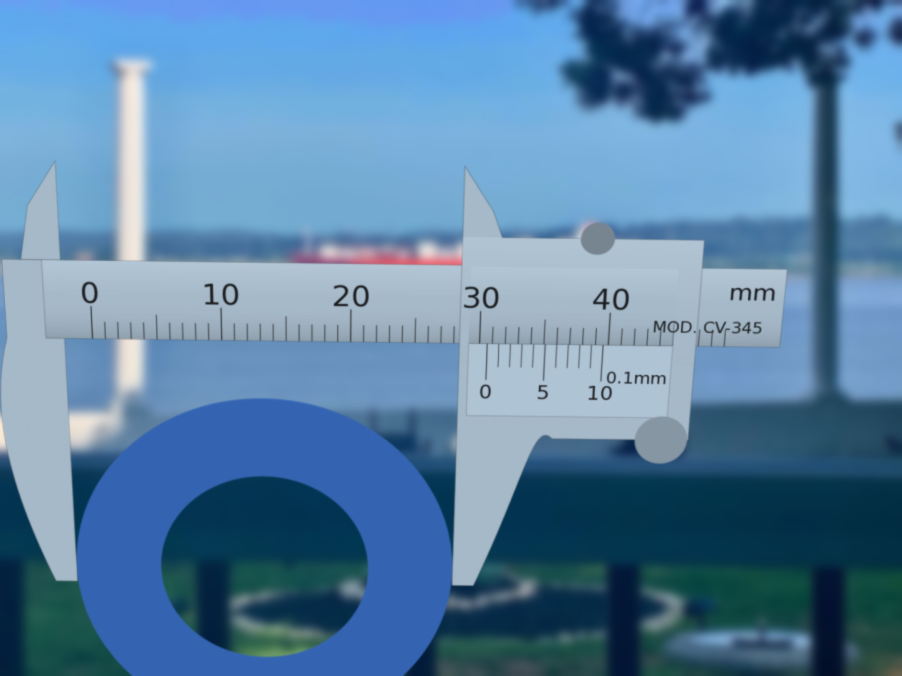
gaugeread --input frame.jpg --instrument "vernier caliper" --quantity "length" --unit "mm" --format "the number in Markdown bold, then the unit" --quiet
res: **30.6** mm
